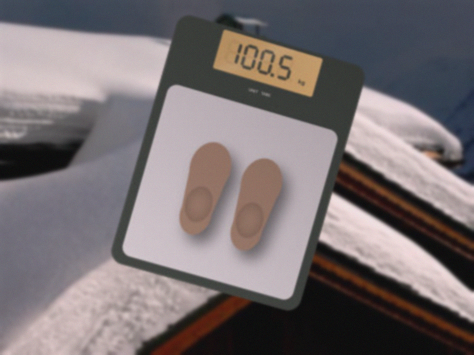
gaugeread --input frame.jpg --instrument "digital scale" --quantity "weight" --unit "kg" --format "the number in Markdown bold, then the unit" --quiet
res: **100.5** kg
